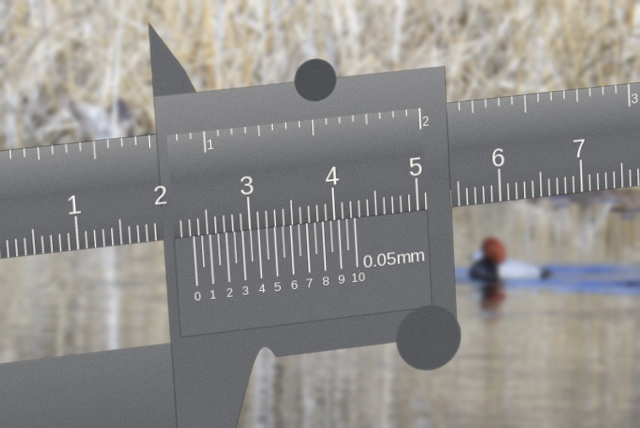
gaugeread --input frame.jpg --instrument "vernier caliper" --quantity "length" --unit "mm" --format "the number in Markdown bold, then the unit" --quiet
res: **23.4** mm
